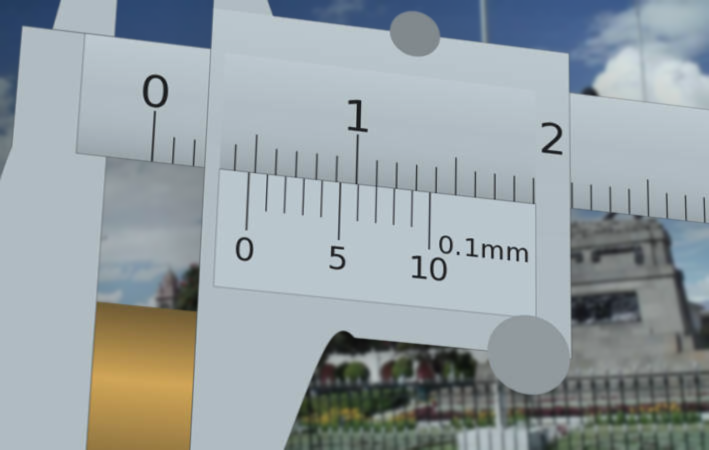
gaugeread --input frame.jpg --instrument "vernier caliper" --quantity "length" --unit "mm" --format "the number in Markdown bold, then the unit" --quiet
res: **4.7** mm
